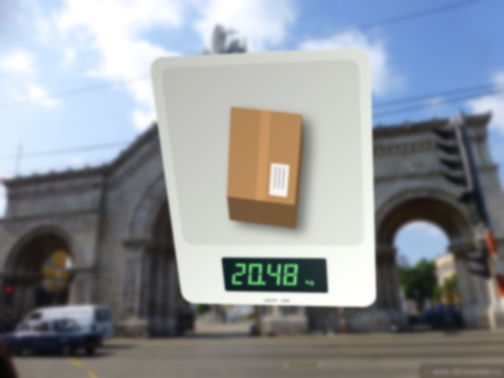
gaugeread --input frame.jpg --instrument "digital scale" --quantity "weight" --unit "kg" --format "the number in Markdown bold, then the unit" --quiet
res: **20.48** kg
